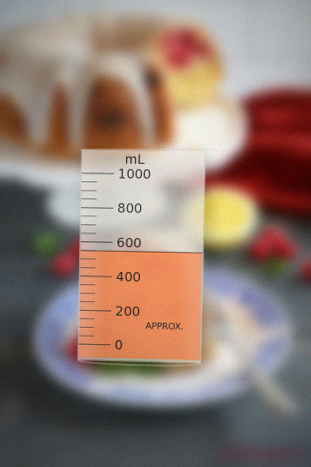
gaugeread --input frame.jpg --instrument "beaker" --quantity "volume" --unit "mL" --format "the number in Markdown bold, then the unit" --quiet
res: **550** mL
